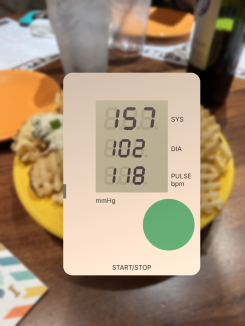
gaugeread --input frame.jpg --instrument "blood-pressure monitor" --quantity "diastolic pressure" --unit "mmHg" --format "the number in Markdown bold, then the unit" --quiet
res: **102** mmHg
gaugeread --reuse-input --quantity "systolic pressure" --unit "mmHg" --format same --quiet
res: **157** mmHg
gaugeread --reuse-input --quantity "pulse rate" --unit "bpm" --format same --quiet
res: **118** bpm
